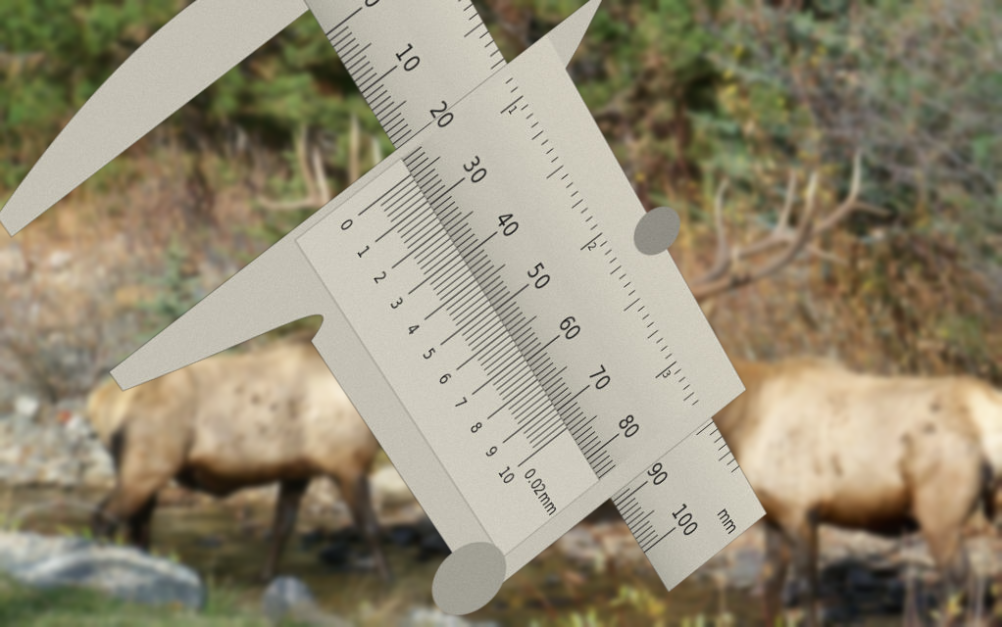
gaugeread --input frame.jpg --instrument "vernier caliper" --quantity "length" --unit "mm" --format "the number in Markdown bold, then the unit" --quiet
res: **24.4** mm
